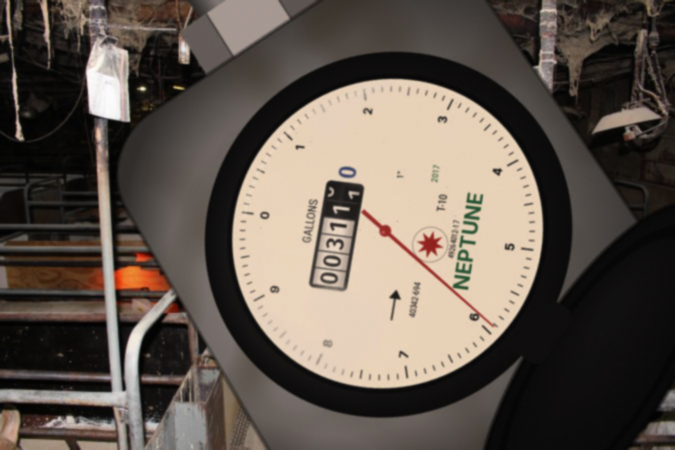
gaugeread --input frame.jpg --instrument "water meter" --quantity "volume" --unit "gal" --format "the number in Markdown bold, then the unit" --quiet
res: **31105.9** gal
